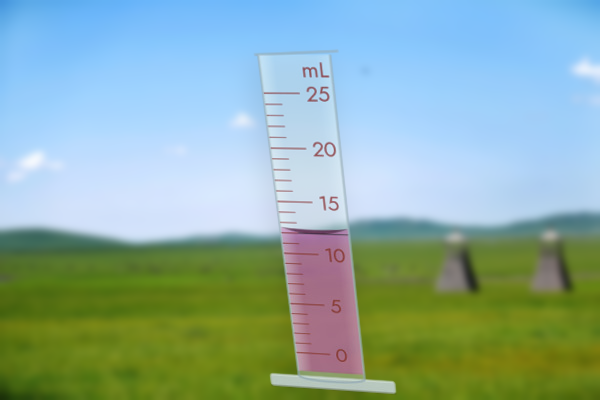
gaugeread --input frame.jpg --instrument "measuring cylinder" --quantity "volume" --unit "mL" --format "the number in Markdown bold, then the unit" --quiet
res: **12** mL
